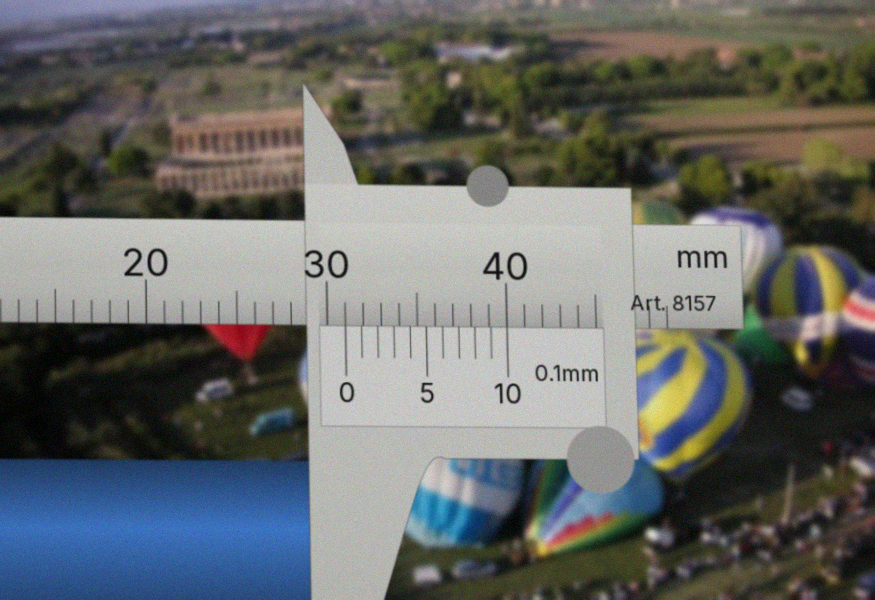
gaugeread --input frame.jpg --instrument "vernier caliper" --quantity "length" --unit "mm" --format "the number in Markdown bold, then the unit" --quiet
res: **31.0** mm
